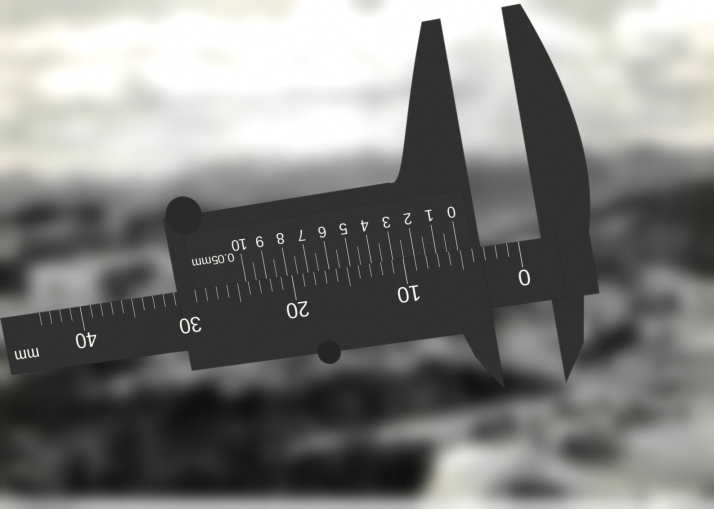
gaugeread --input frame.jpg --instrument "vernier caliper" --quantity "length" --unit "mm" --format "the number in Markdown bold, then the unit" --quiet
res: **5.2** mm
